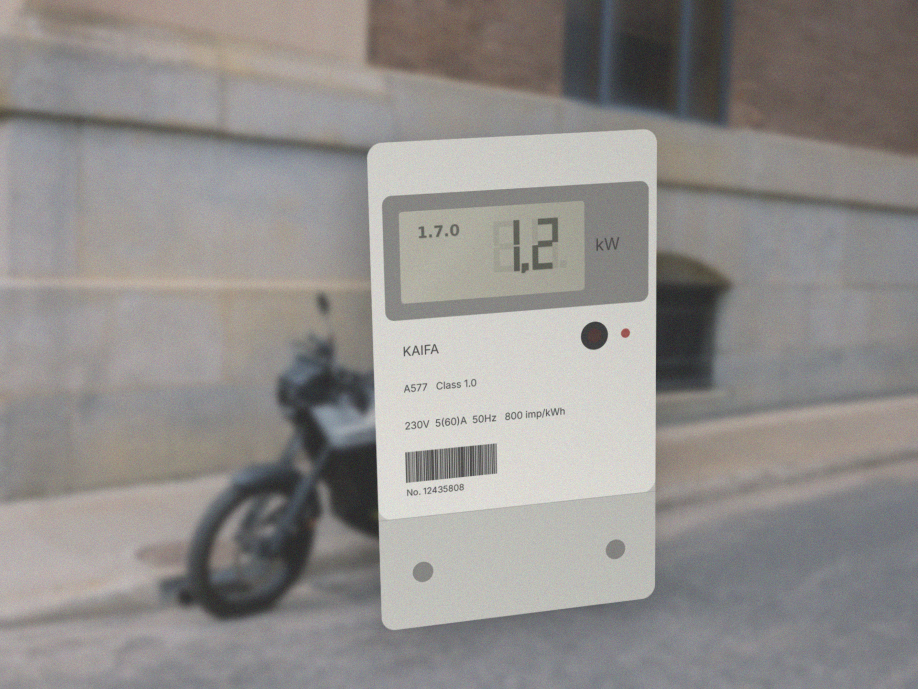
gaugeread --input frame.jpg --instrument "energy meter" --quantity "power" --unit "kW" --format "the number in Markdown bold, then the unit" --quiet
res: **1.2** kW
